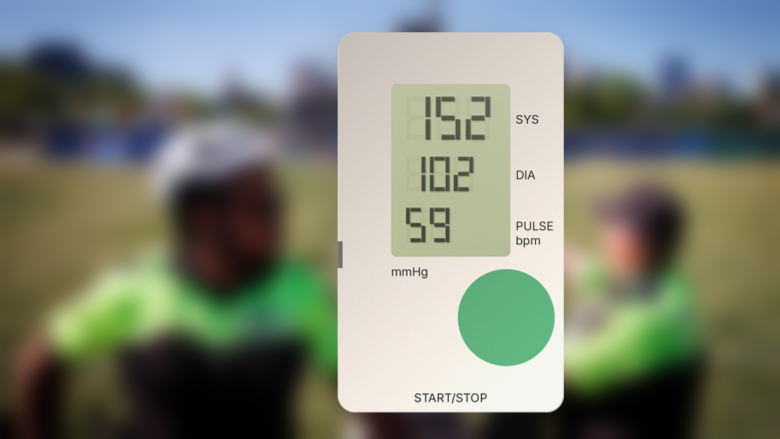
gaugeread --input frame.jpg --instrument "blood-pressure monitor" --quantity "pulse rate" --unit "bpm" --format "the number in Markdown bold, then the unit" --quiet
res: **59** bpm
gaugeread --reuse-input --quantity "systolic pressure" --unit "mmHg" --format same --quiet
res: **152** mmHg
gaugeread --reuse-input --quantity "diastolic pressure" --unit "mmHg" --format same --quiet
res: **102** mmHg
